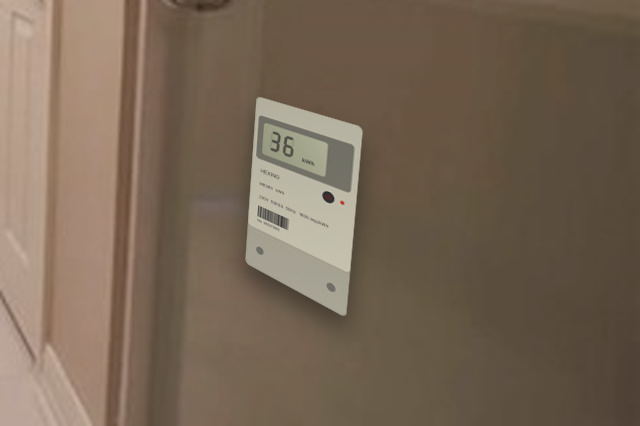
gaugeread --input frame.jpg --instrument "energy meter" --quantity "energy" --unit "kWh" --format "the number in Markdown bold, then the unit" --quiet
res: **36** kWh
